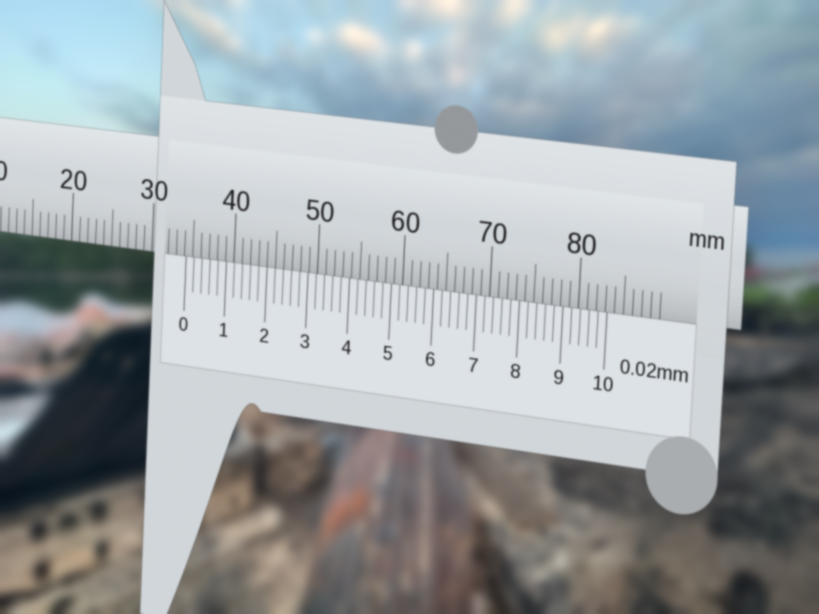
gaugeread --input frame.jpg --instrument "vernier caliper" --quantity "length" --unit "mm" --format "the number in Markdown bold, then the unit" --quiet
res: **34.2** mm
